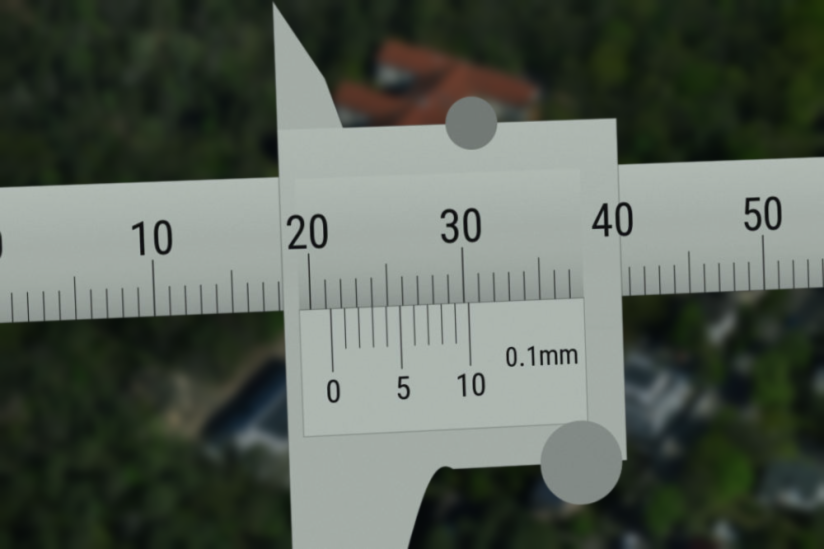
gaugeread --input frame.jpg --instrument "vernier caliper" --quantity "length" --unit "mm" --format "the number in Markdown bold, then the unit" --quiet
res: **21.3** mm
